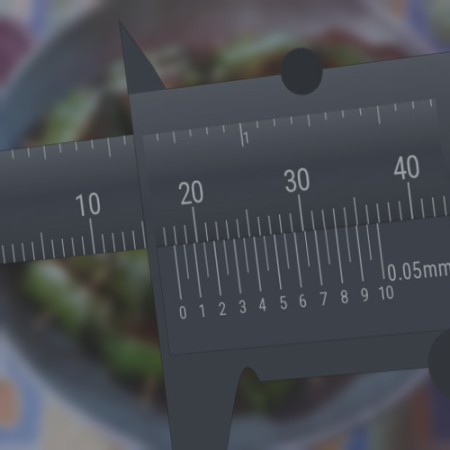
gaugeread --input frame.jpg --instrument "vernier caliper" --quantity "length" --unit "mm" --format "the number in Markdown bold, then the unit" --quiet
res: **17.8** mm
